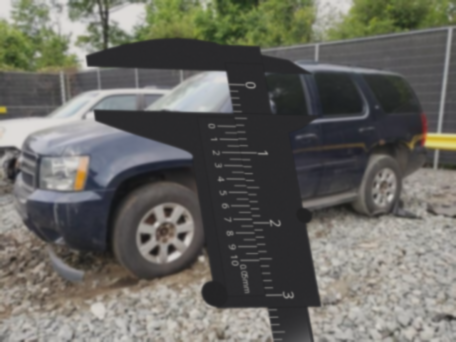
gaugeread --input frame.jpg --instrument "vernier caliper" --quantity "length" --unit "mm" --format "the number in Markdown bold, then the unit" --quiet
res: **6.2** mm
